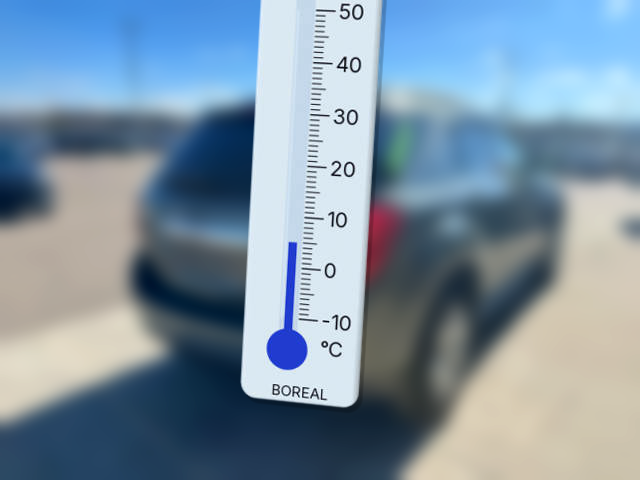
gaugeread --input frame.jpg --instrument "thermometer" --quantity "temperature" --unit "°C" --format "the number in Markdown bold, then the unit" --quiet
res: **5** °C
